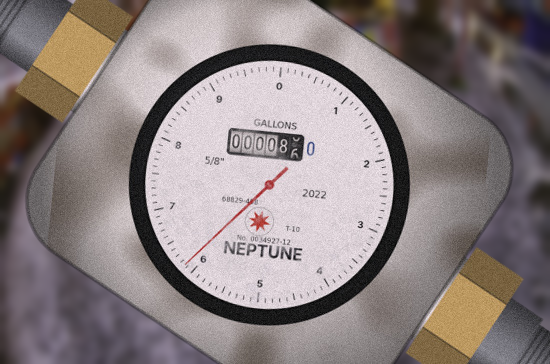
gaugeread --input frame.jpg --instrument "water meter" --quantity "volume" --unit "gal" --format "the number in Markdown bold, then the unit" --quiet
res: **856.1** gal
